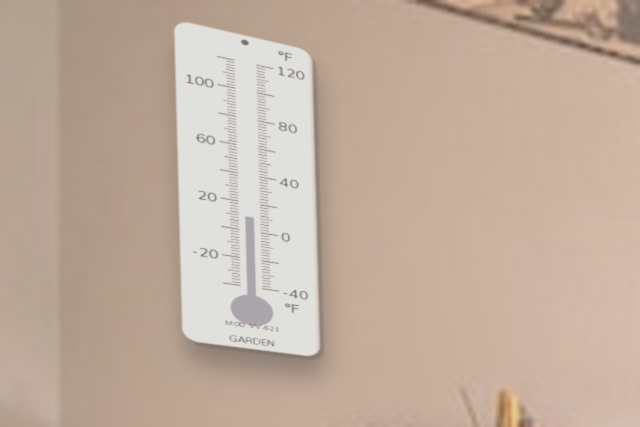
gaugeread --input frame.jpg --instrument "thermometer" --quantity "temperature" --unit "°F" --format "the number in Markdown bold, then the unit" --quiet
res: **10** °F
